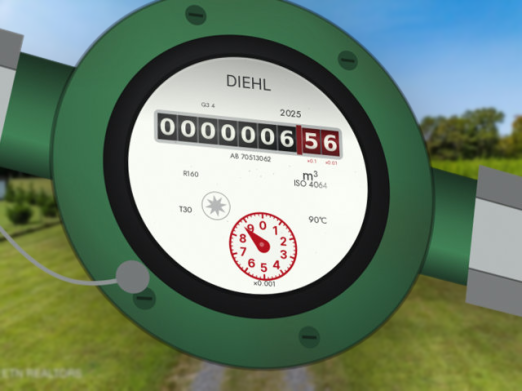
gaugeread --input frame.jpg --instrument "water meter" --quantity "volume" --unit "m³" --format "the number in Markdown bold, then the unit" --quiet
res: **6.568** m³
